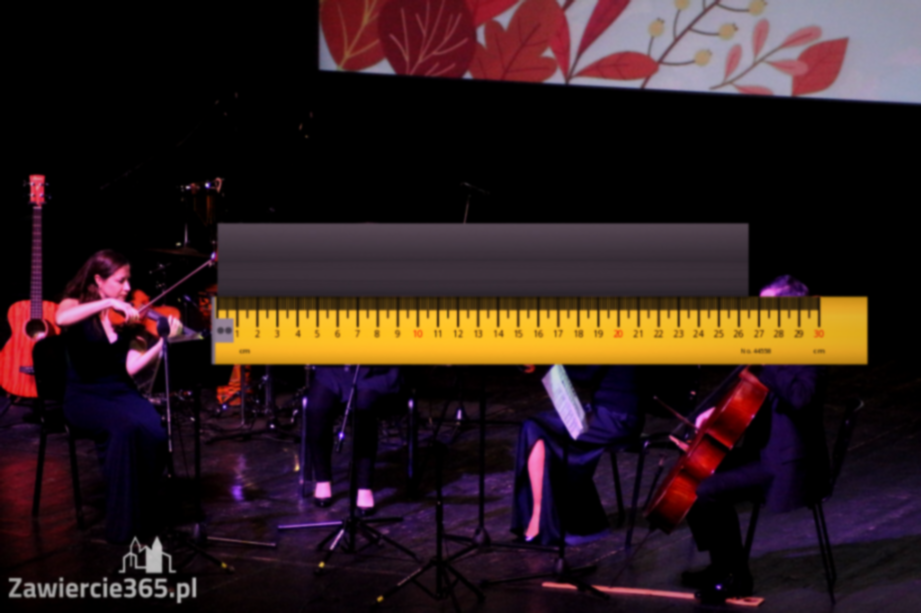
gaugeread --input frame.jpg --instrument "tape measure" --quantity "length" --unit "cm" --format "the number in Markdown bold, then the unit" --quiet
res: **26.5** cm
